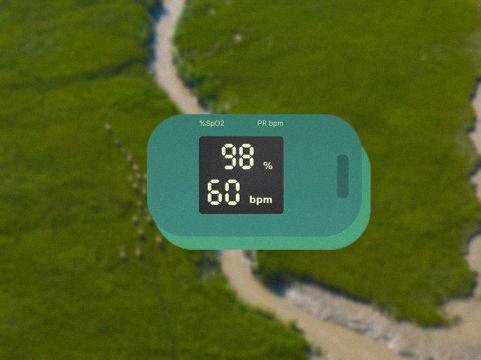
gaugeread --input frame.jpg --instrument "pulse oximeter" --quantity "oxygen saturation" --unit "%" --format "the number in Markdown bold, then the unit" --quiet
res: **98** %
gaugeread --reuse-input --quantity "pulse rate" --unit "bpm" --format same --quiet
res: **60** bpm
